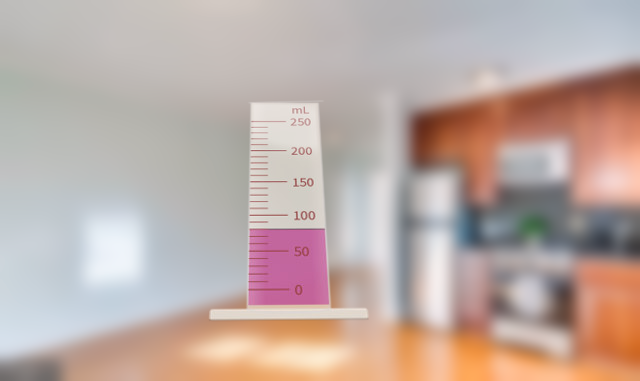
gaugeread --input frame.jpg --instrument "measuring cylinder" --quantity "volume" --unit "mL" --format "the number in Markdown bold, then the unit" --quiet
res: **80** mL
